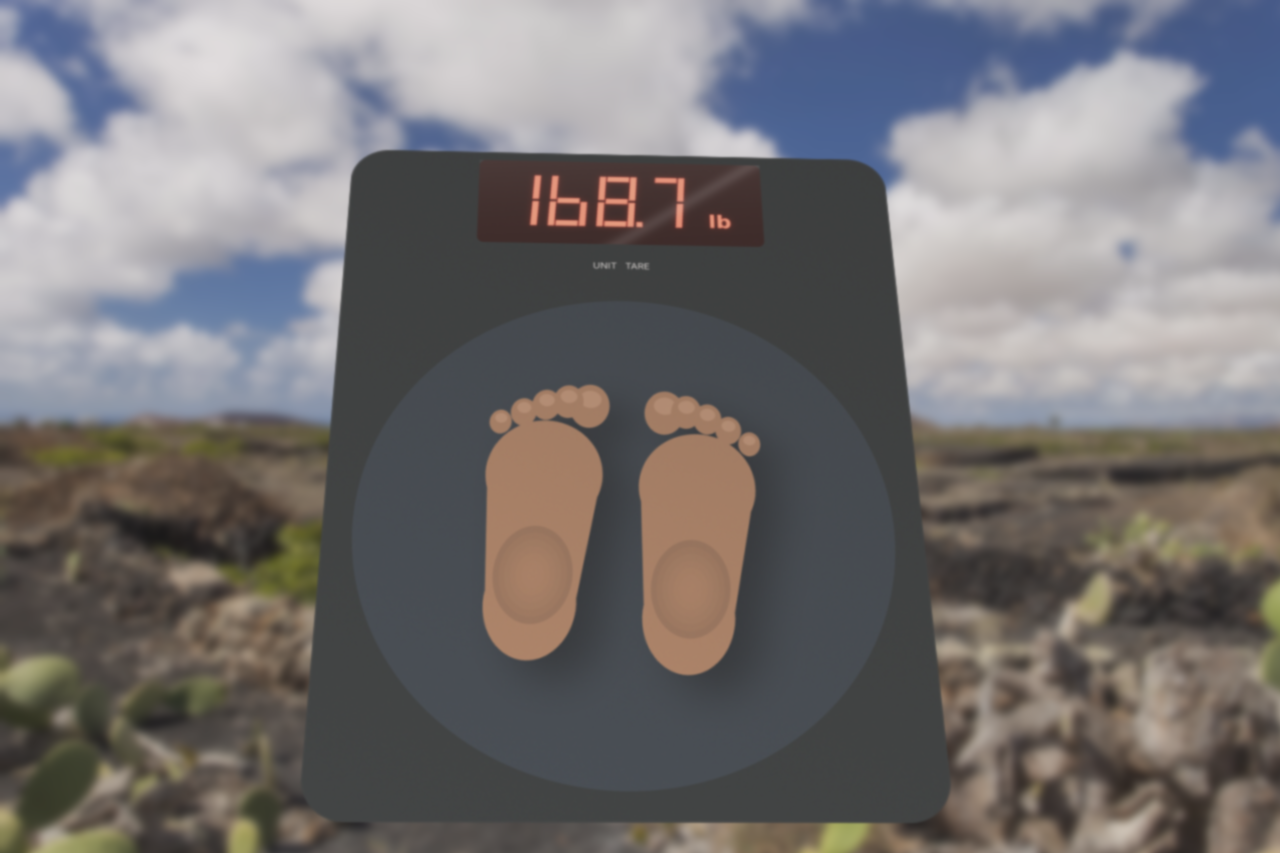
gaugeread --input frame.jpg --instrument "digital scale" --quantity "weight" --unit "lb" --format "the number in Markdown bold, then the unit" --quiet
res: **168.7** lb
